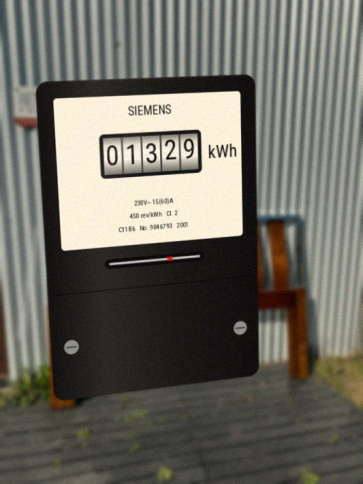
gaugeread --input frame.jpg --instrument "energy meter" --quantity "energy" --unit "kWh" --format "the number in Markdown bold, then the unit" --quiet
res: **1329** kWh
